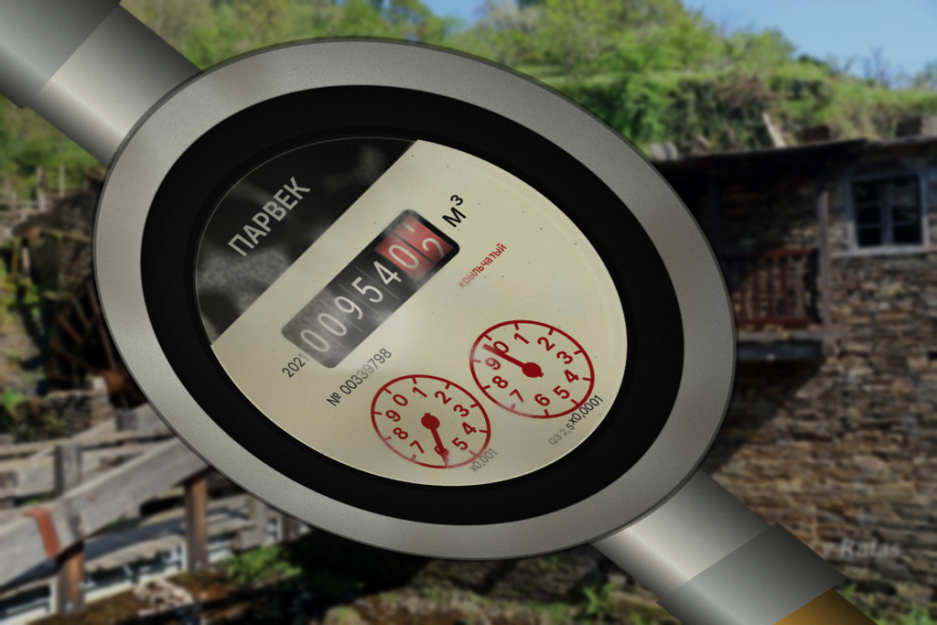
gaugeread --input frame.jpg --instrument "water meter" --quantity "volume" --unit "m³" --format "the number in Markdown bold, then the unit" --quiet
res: **954.0159** m³
